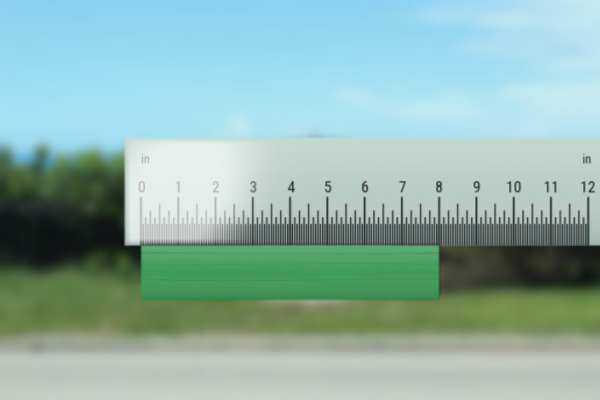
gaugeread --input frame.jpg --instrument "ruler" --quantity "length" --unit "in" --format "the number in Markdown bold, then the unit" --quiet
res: **8** in
